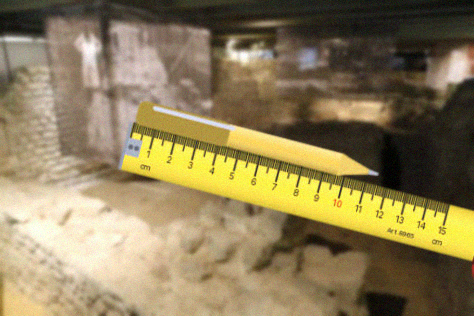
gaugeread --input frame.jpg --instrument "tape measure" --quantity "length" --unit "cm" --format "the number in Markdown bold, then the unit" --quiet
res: **11.5** cm
